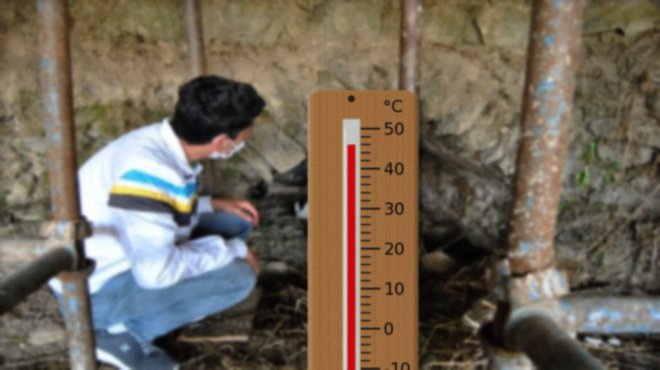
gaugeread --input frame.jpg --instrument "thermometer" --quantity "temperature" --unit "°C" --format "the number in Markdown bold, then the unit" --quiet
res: **46** °C
